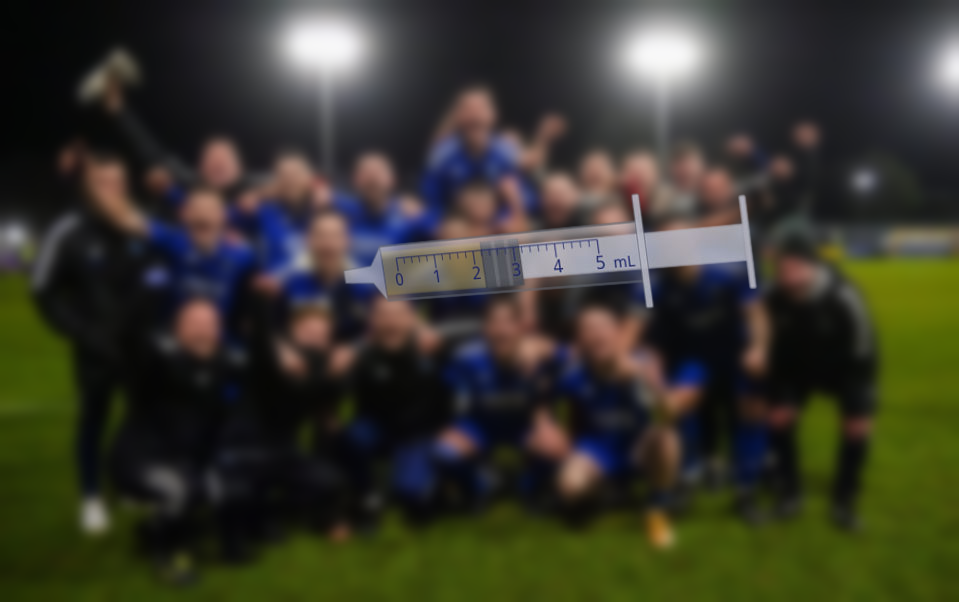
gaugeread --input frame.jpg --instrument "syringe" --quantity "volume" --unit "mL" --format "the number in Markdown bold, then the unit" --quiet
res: **2.2** mL
